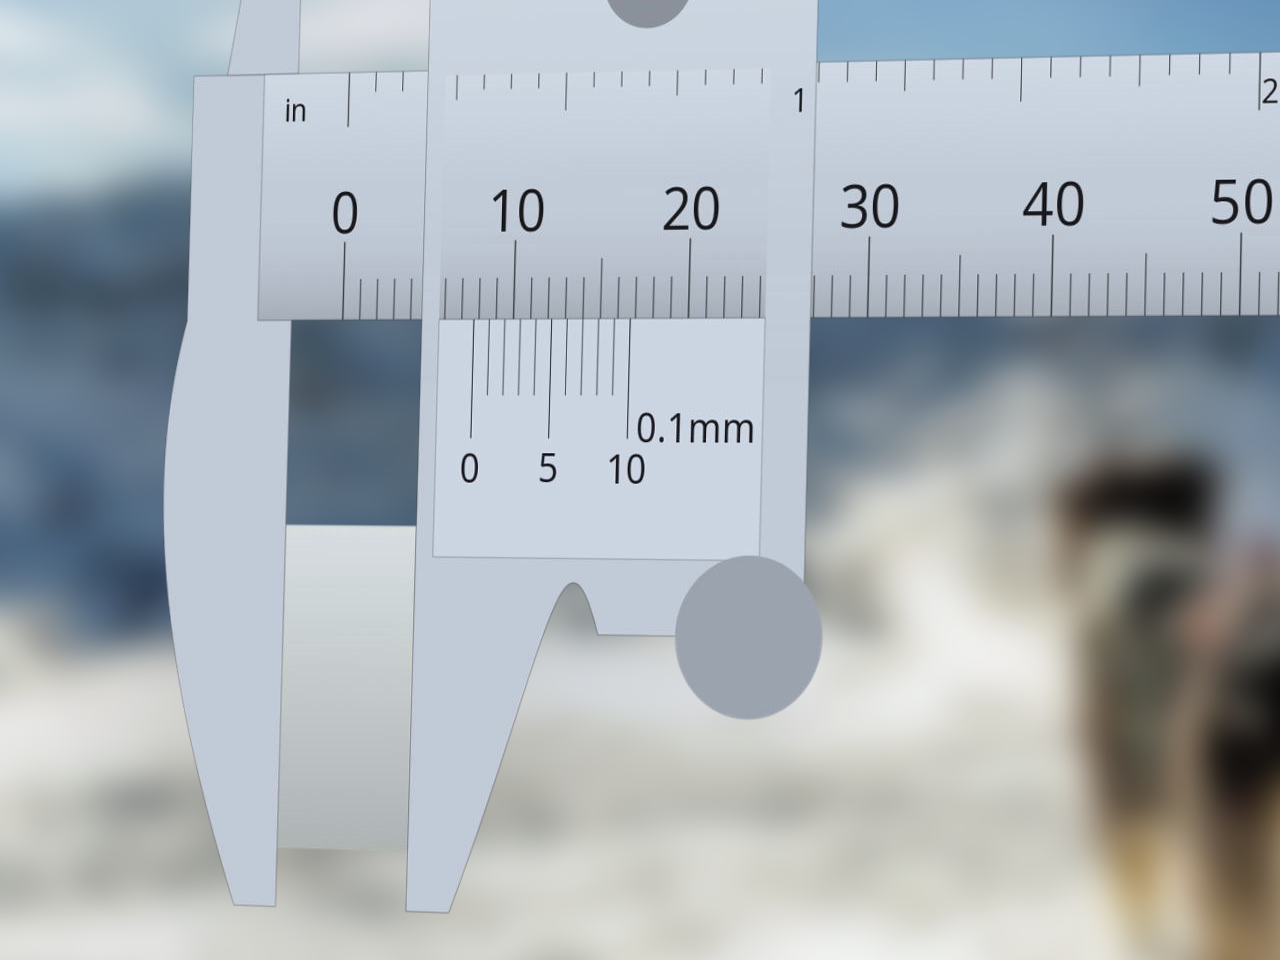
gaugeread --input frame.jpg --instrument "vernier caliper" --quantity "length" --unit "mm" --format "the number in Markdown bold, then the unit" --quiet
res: **7.7** mm
